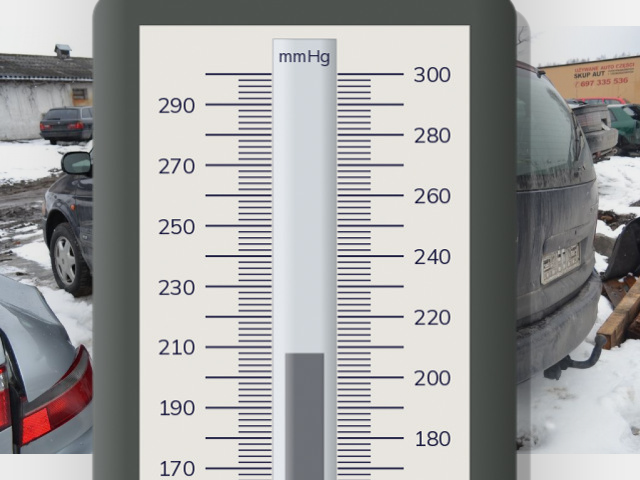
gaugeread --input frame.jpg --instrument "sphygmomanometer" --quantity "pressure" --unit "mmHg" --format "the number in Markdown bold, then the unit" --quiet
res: **208** mmHg
